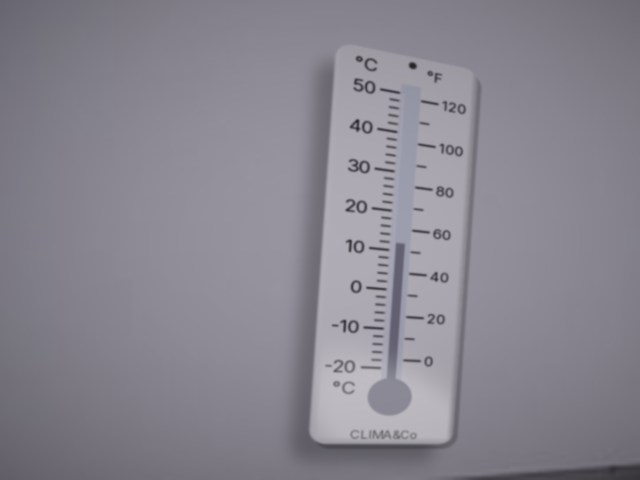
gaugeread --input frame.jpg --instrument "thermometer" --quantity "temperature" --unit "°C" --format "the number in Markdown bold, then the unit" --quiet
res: **12** °C
